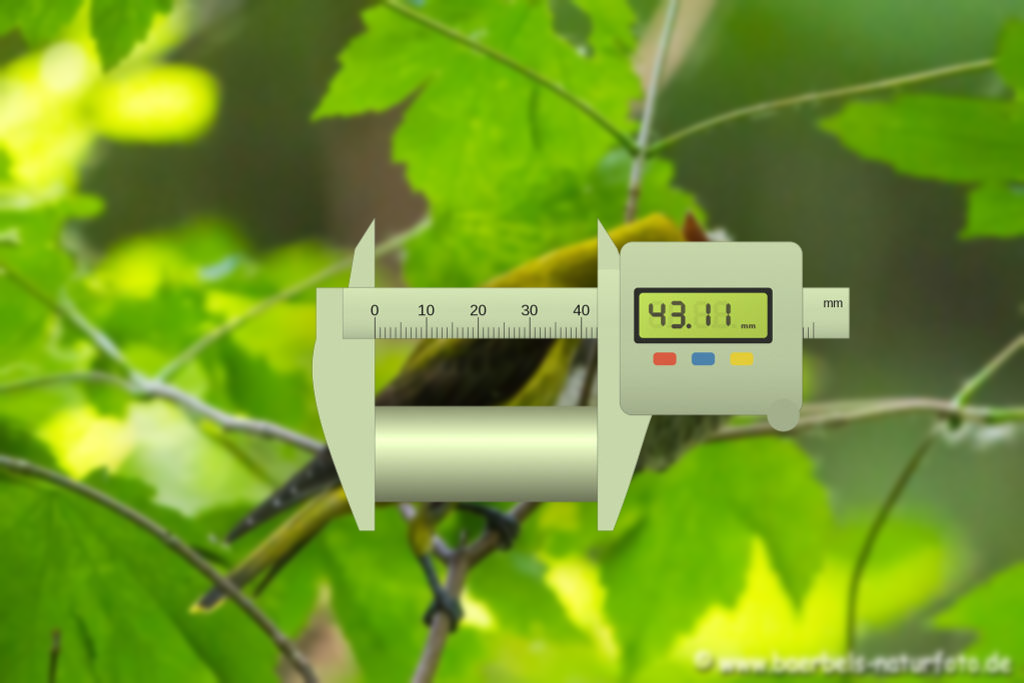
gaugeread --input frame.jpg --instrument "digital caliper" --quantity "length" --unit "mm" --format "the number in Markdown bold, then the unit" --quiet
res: **43.11** mm
